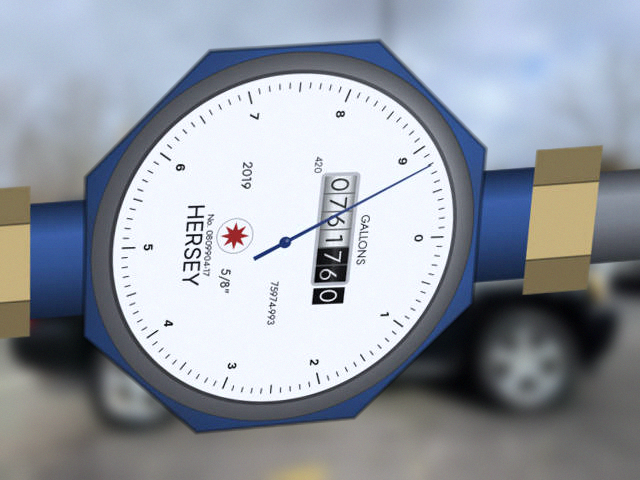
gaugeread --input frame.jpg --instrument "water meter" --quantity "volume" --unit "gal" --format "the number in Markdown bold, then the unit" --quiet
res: **761759.2** gal
